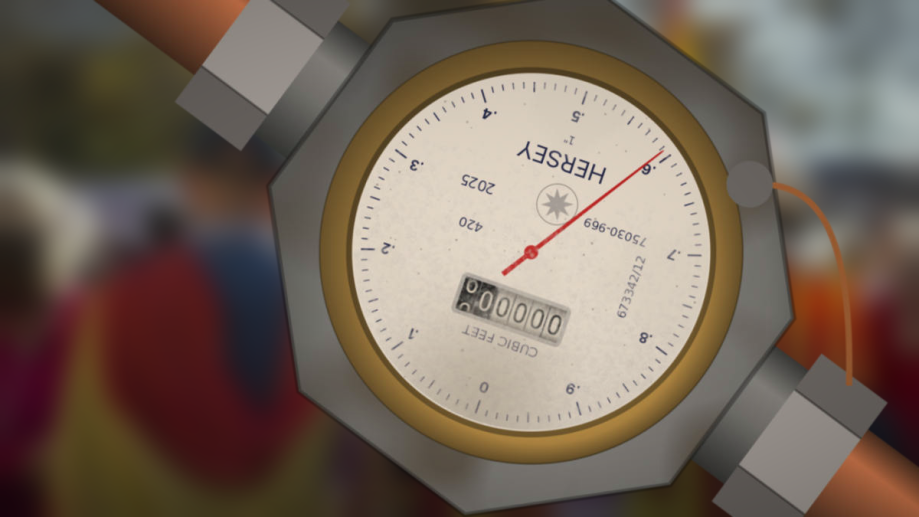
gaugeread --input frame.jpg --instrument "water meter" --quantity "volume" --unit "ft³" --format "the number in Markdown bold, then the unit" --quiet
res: **8.59** ft³
